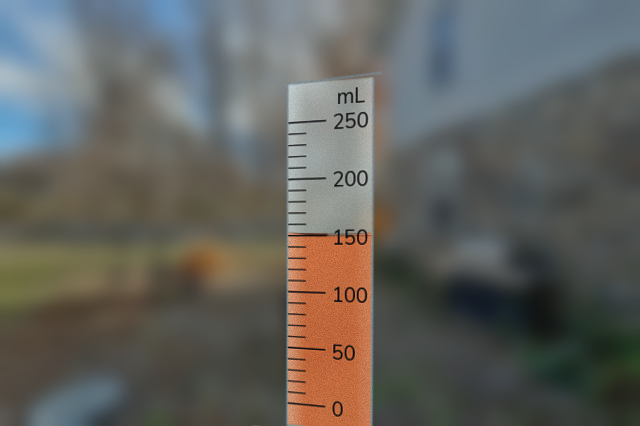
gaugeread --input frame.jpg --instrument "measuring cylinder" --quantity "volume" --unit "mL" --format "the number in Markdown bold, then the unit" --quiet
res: **150** mL
